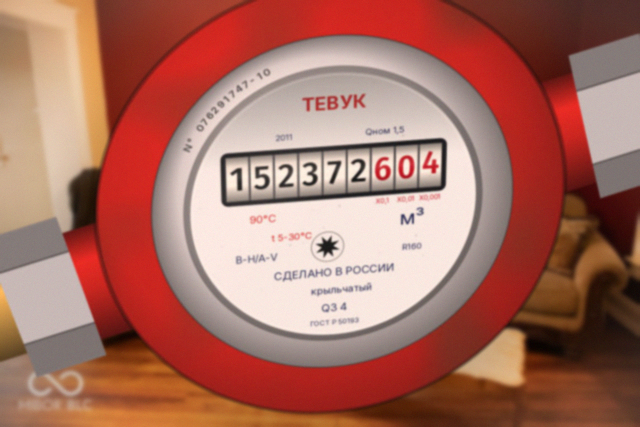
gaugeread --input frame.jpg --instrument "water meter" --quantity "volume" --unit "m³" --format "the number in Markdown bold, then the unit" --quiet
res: **152372.604** m³
